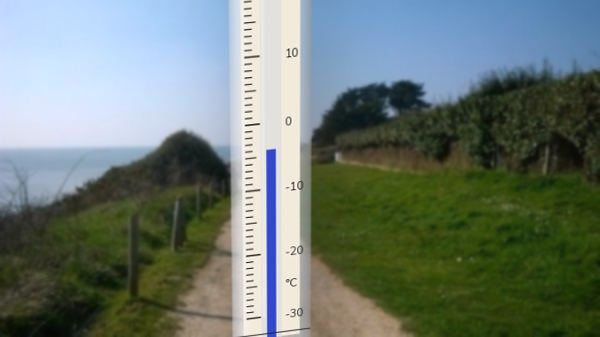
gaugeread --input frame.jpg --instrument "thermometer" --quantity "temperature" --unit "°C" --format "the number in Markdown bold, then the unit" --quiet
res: **-4** °C
